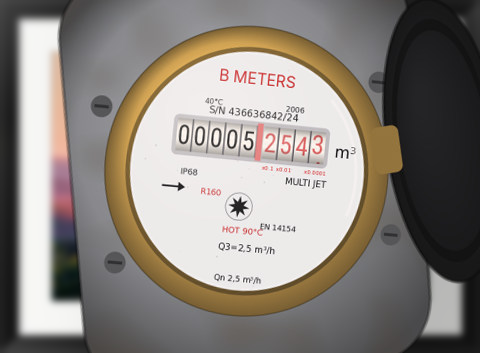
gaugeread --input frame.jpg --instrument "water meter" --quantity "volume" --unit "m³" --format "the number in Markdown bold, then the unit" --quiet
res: **5.2543** m³
